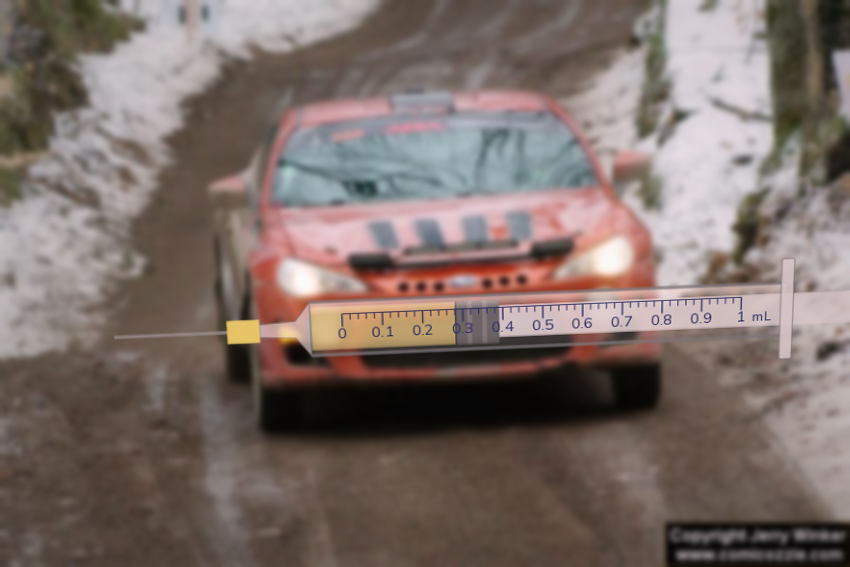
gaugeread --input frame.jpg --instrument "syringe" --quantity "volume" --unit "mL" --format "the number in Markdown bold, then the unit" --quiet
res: **0.28** mL
